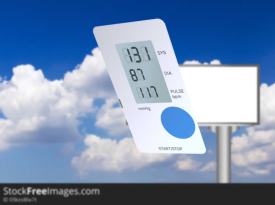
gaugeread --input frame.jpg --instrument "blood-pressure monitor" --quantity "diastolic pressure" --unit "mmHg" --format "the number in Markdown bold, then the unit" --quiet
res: **87** mmHg
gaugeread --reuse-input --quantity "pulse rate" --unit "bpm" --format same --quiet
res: **117** bpm
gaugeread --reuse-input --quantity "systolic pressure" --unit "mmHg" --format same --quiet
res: **131** mmHg
